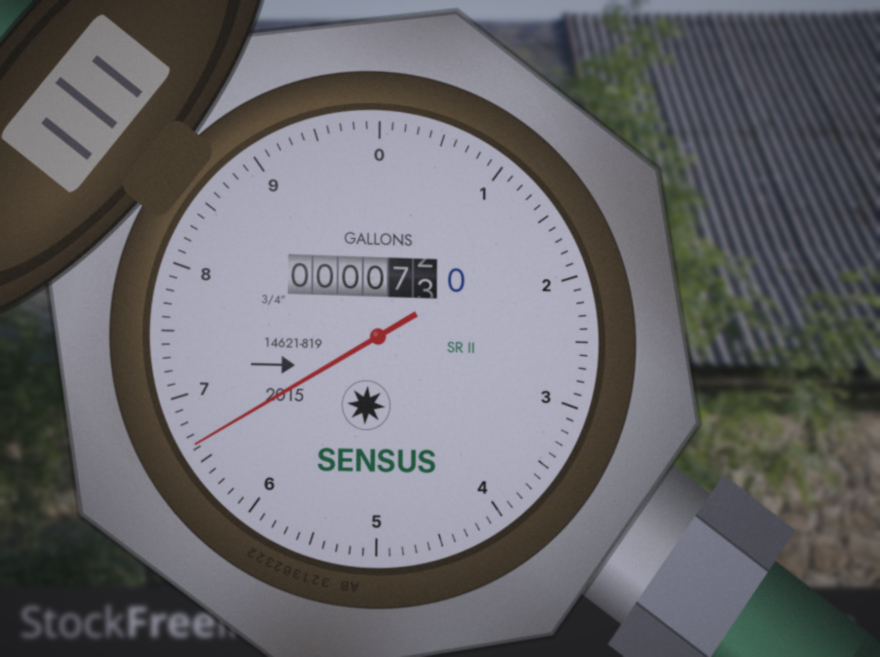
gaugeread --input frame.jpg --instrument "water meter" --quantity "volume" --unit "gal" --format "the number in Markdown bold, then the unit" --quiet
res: **726.6** gal
